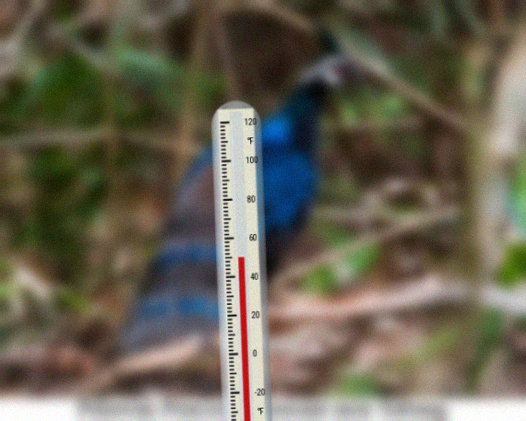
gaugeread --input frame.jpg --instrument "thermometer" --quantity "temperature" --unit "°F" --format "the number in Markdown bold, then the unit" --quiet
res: **50** °F
